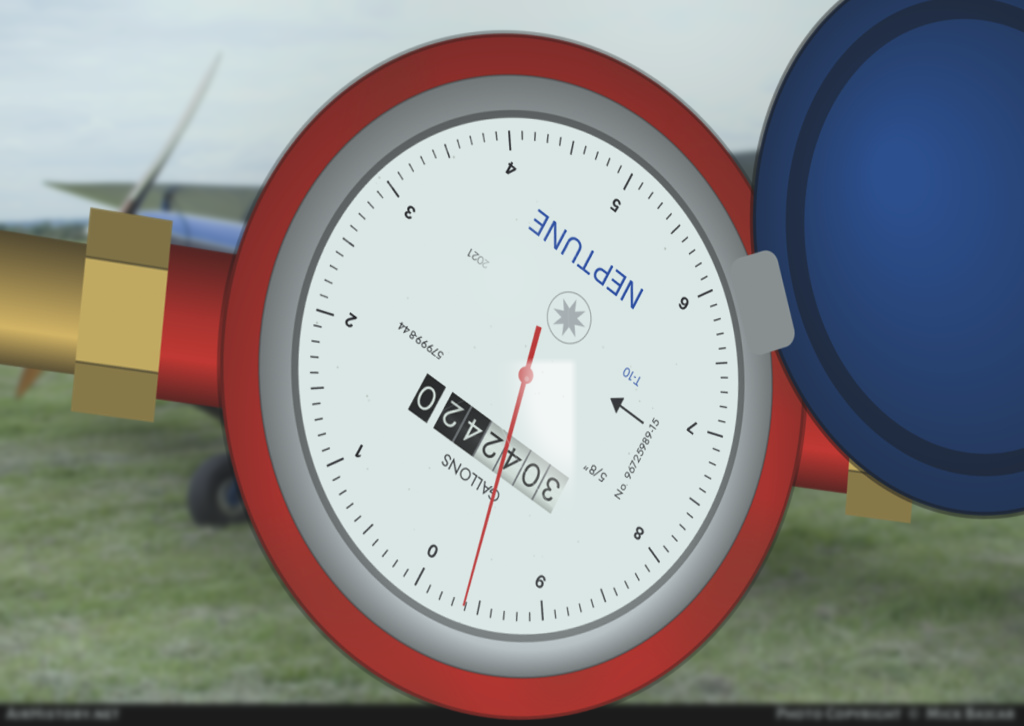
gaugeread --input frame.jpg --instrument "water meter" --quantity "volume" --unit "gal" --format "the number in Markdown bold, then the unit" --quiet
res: **3042419.6** gal
